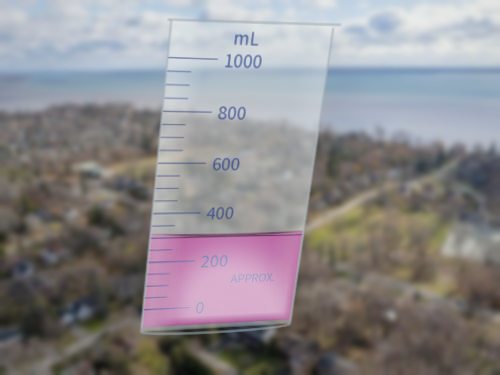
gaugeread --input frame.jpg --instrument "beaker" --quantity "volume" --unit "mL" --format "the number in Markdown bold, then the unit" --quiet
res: **300** mL
